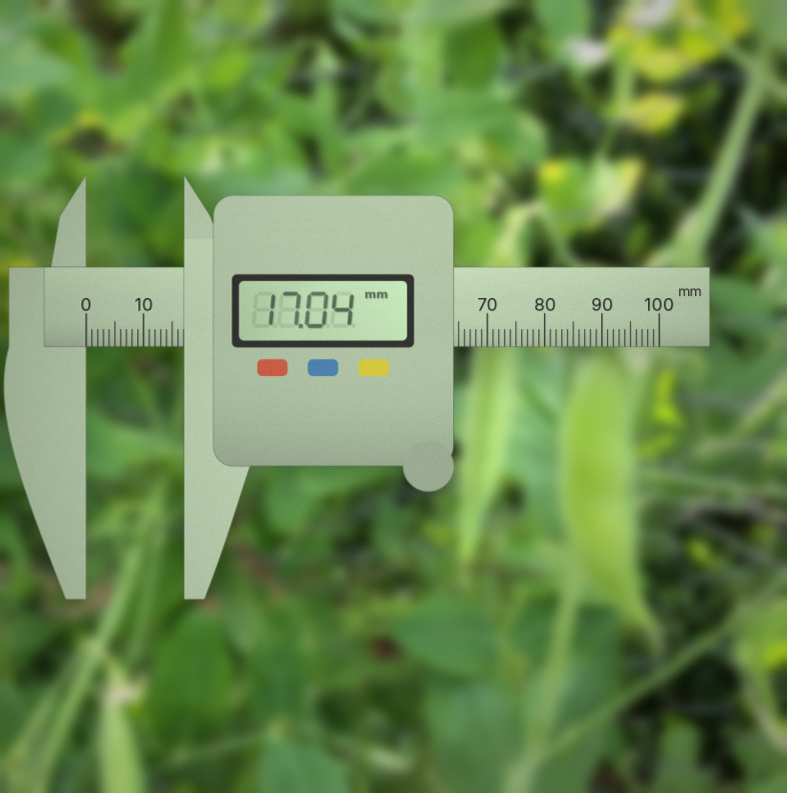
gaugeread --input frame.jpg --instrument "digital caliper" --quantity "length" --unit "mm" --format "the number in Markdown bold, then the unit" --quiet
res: **17.04** mm
